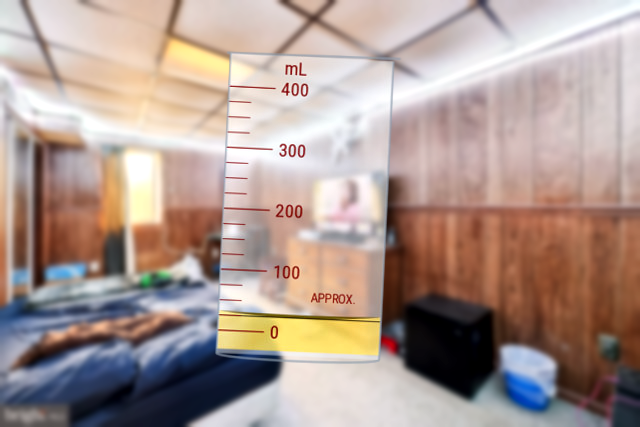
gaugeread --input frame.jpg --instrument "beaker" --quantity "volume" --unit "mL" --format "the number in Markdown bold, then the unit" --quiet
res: **25** mL
